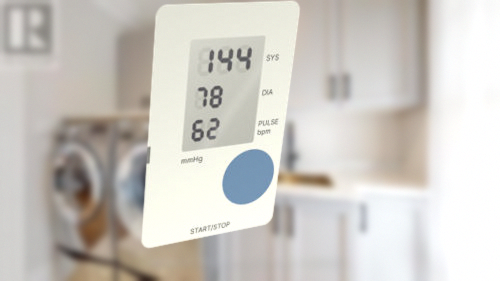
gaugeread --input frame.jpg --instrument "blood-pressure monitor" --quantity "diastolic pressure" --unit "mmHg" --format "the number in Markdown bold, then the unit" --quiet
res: **78** mmHg
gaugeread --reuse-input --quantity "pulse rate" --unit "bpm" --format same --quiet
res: **62** bpm
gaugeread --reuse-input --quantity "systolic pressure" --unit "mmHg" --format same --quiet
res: **144** mmHg
